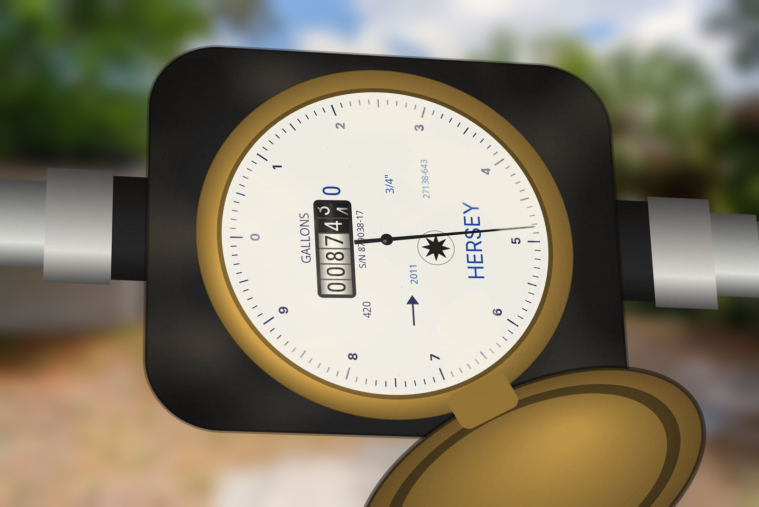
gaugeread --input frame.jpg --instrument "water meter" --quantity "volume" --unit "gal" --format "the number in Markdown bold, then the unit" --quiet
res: **87434.8** gal
